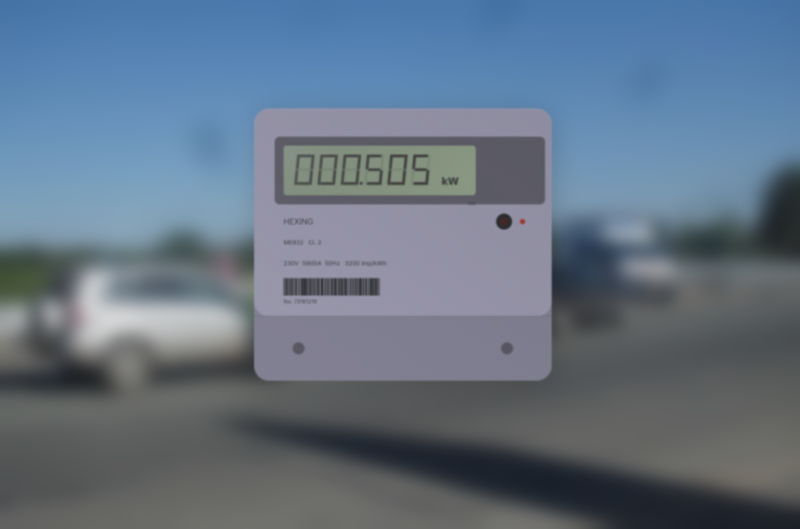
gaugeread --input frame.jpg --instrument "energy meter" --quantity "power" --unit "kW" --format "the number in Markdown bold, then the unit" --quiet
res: **0.505** kW
